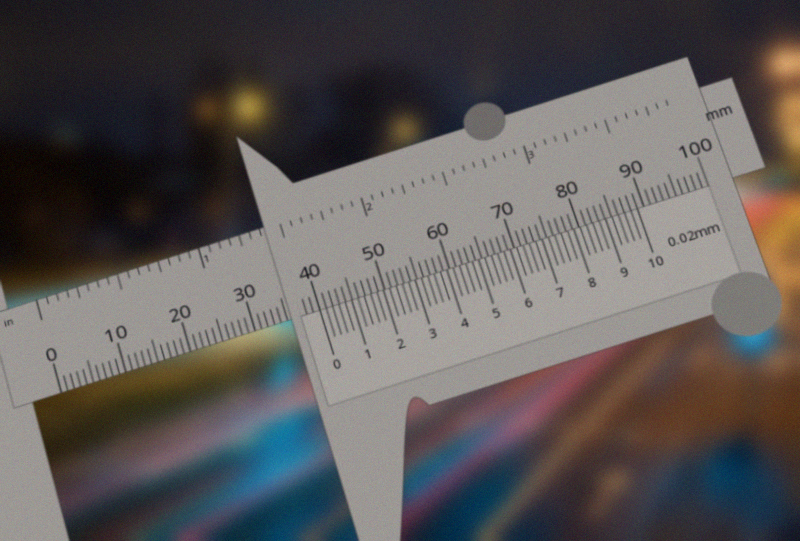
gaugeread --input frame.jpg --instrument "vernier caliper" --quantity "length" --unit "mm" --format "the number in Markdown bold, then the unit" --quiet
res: **40.0** mm
